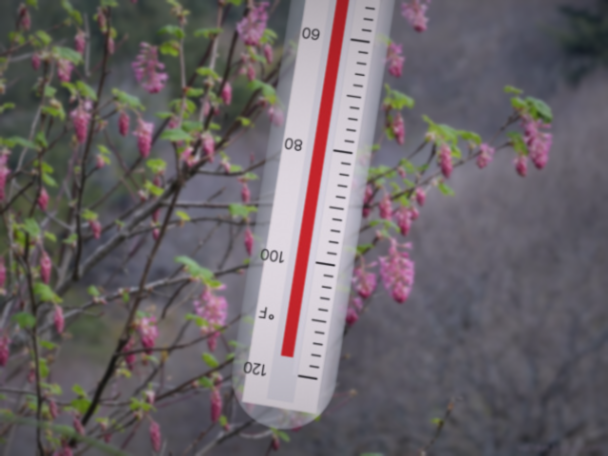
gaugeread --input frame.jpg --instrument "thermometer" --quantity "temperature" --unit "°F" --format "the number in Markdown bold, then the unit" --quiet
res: **117** °F
